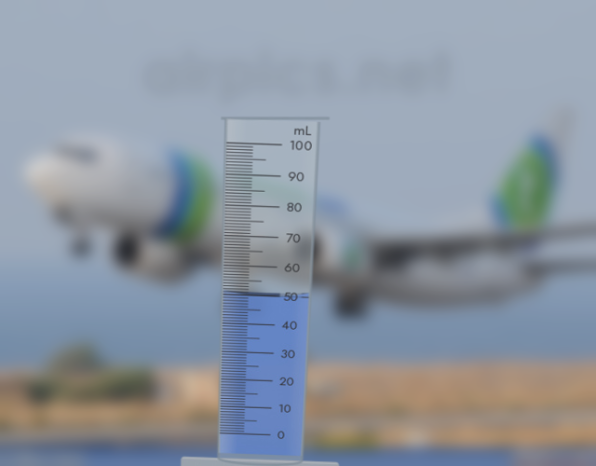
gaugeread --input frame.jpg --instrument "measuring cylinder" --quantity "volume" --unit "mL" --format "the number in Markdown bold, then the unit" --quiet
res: **50** mL
